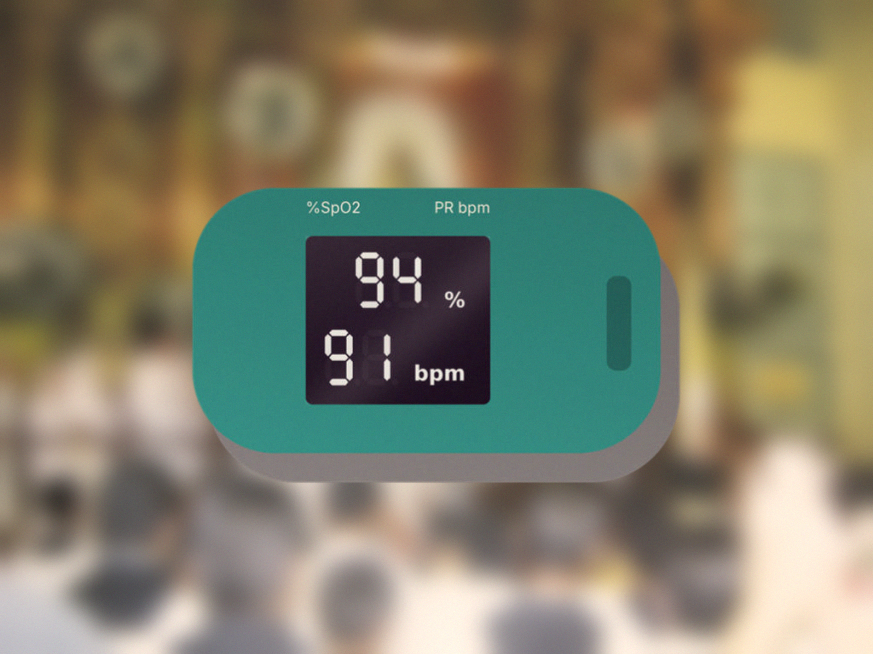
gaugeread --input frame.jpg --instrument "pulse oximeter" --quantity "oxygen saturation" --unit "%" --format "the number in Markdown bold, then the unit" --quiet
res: **94** %
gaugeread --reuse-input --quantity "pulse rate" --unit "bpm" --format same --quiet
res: **91** bpm
